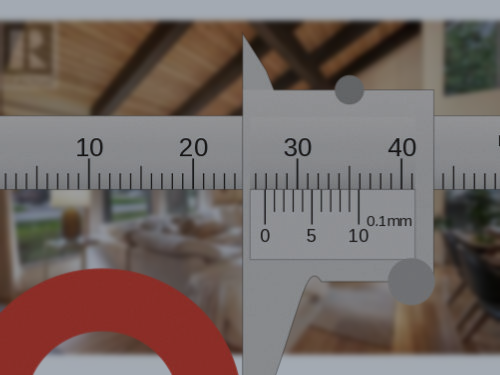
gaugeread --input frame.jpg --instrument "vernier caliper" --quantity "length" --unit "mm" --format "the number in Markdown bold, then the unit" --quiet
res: **26.9** mm
